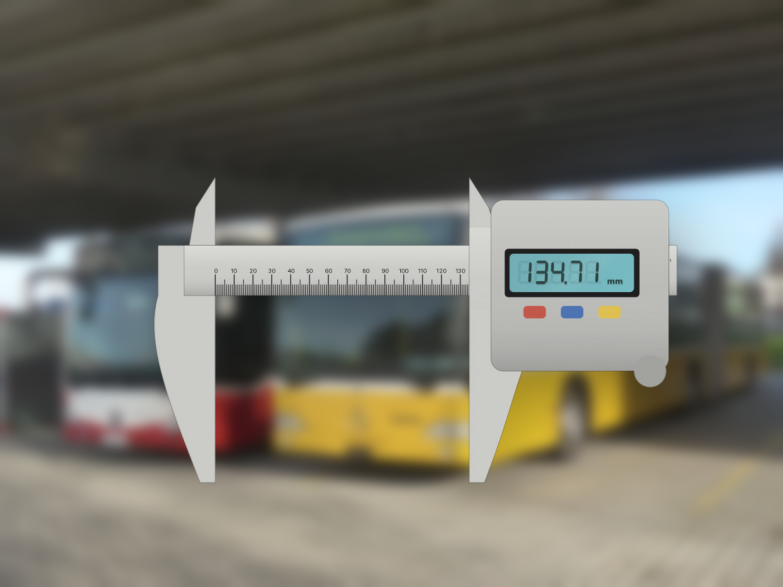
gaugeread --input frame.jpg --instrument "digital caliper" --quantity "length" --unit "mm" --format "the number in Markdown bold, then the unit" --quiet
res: **134.71** mm
